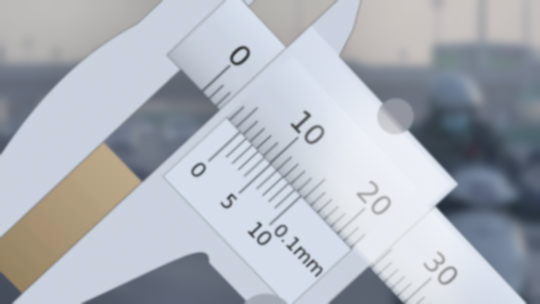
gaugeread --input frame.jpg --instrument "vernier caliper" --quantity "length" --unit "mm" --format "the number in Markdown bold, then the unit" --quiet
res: **5.6** mm
